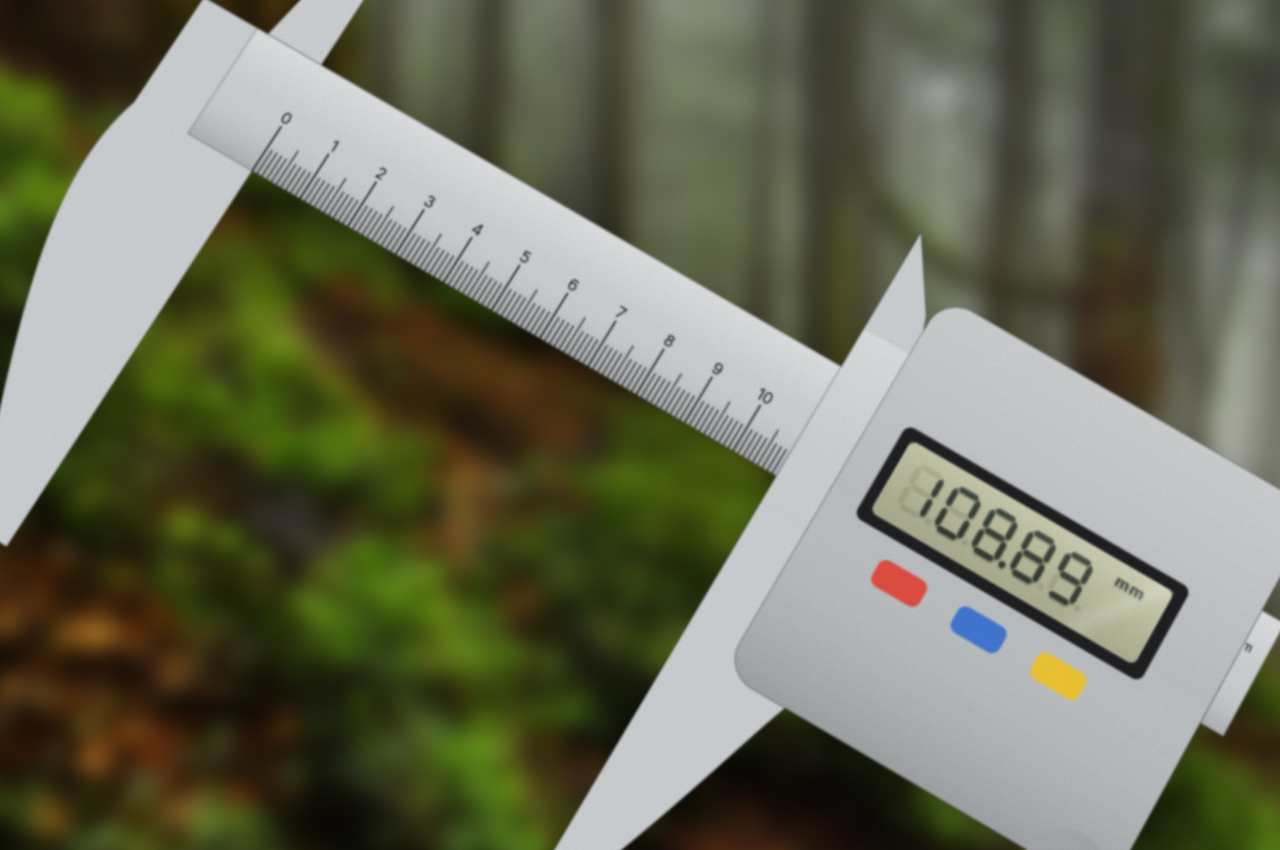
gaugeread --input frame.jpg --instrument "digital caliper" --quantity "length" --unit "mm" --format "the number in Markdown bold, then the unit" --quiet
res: **108.89** mm
